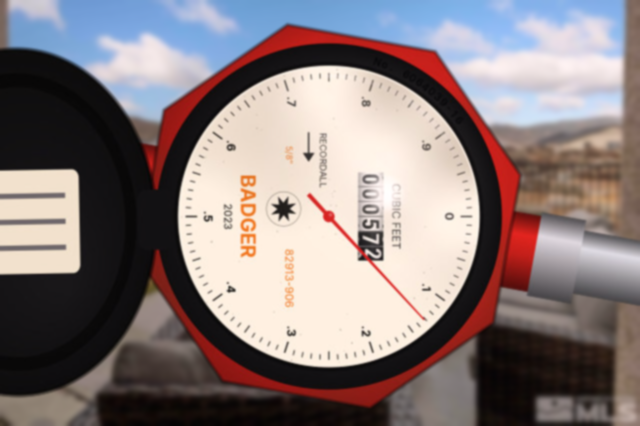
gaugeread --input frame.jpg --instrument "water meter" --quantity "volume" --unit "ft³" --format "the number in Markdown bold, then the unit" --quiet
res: **572.13** ft³
